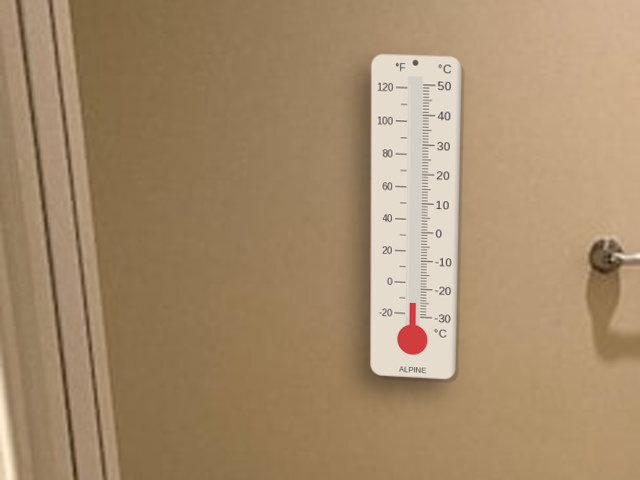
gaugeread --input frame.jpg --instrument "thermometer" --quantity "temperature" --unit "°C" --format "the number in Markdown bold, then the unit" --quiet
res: **-25** °C
